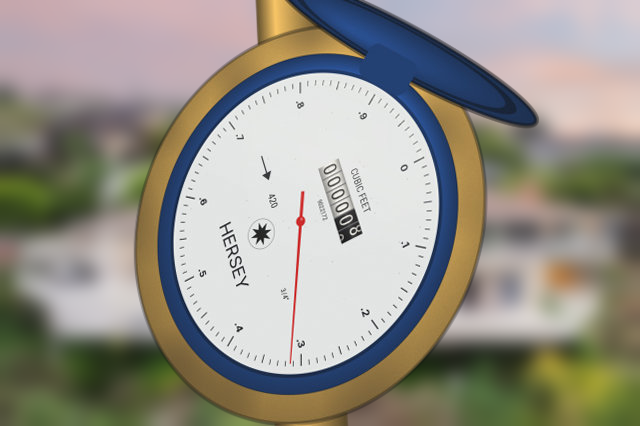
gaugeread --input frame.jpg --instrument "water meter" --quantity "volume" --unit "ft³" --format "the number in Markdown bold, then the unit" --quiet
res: **8.31** ft³
